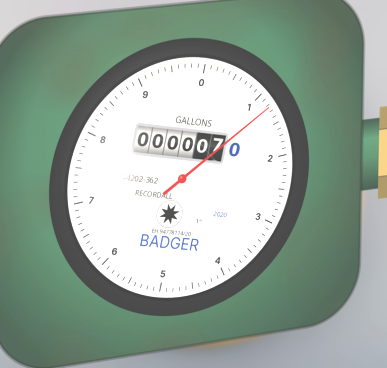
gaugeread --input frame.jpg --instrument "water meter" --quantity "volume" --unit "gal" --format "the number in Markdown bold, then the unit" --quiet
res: **71.2** gal
